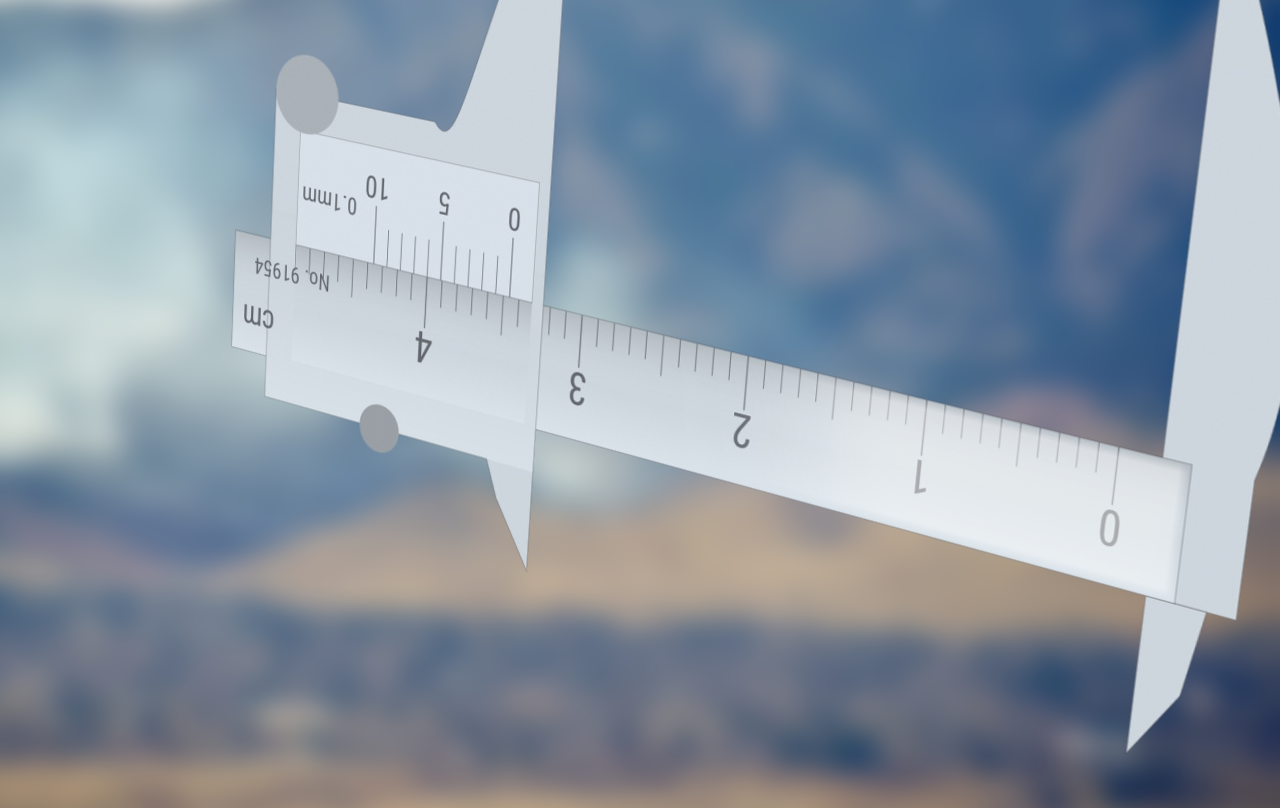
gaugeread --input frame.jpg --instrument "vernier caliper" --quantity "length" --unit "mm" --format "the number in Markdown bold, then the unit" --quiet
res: **34.6** mm
